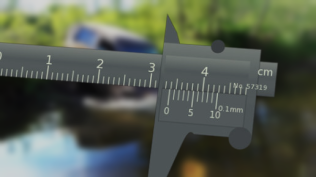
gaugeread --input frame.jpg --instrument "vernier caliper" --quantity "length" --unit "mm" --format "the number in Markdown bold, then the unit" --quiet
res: **33.8** mm
